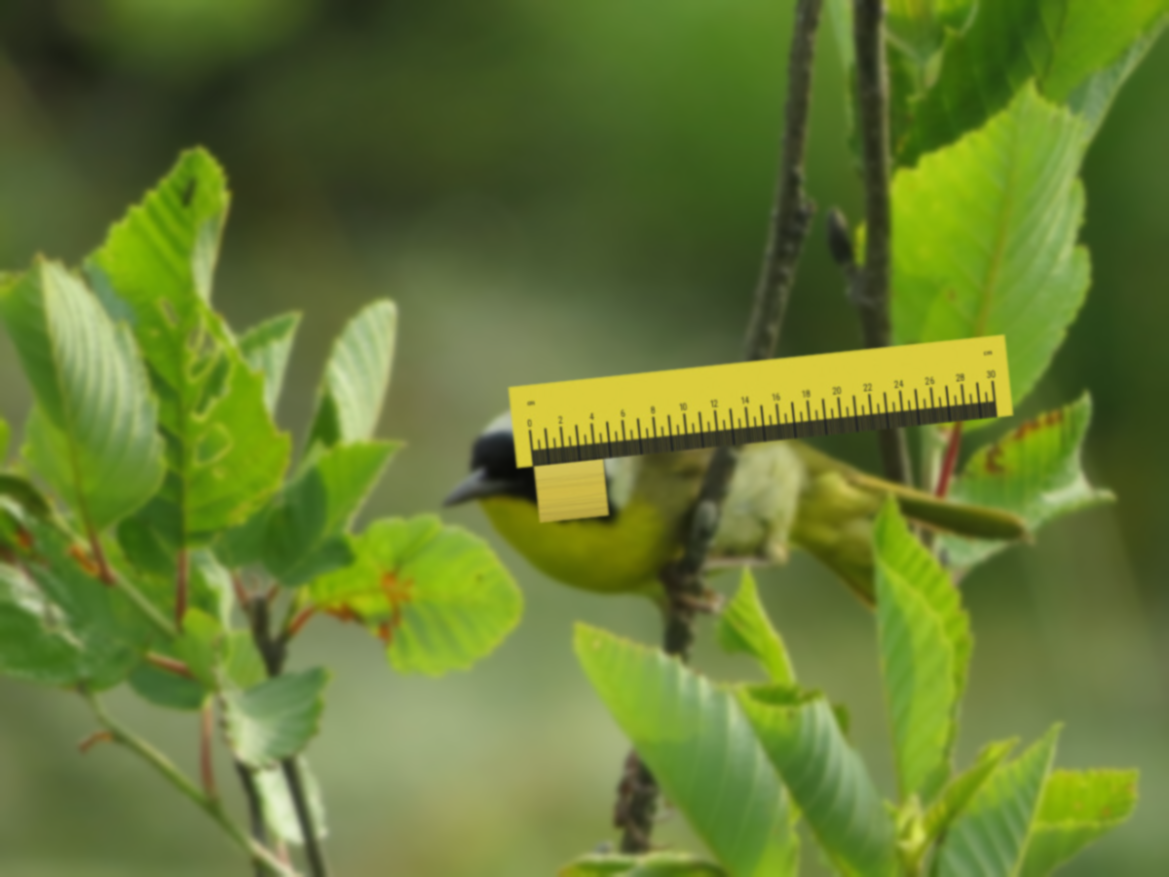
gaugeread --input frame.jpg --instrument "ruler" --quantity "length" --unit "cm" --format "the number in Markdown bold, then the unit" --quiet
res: **4.5** cm
